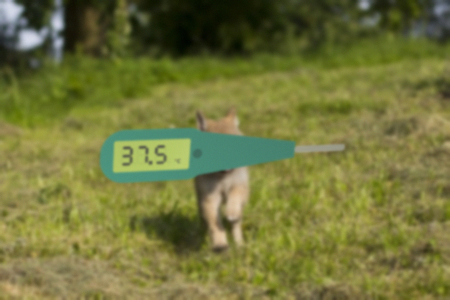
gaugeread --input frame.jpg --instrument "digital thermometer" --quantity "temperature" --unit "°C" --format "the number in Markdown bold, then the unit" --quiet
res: **37.5** °C
